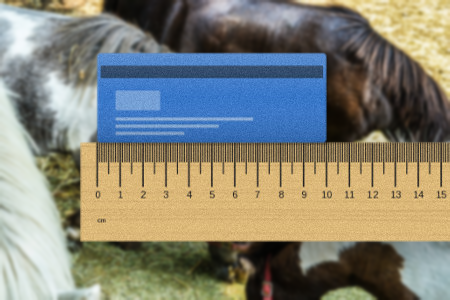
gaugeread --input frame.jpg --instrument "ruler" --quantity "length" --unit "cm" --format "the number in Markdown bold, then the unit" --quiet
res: **10** cm
